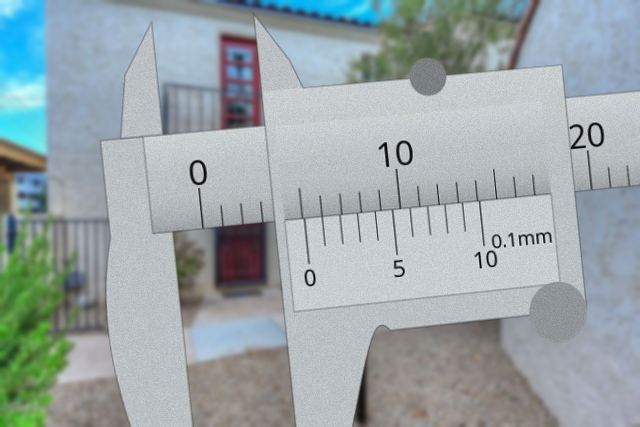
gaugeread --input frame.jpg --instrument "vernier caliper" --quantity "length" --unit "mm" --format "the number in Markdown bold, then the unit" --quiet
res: **5.1** mm
